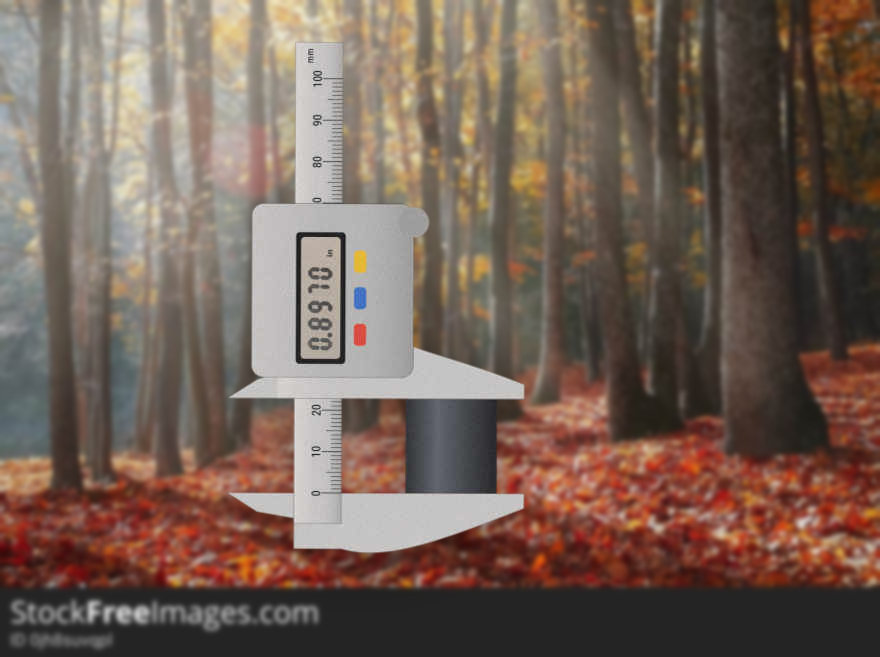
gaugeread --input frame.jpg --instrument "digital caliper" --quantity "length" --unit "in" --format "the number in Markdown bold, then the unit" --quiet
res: **0.8970** in
